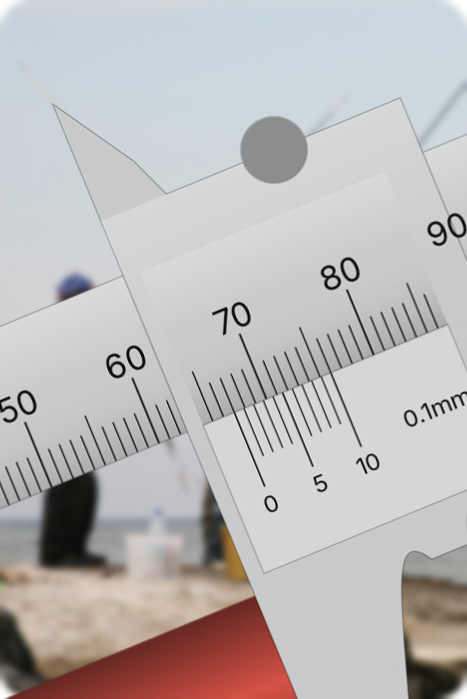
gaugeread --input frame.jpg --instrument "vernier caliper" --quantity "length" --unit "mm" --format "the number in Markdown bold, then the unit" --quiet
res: **67.0** mm
